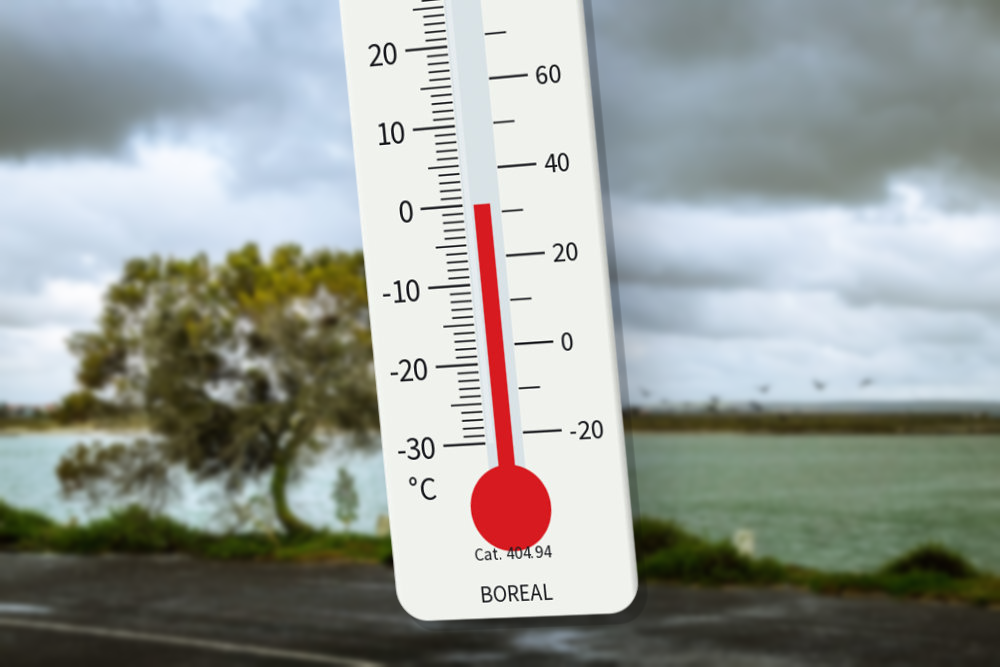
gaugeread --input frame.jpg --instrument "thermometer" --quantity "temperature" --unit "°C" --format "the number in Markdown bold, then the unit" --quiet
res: **0** °C
